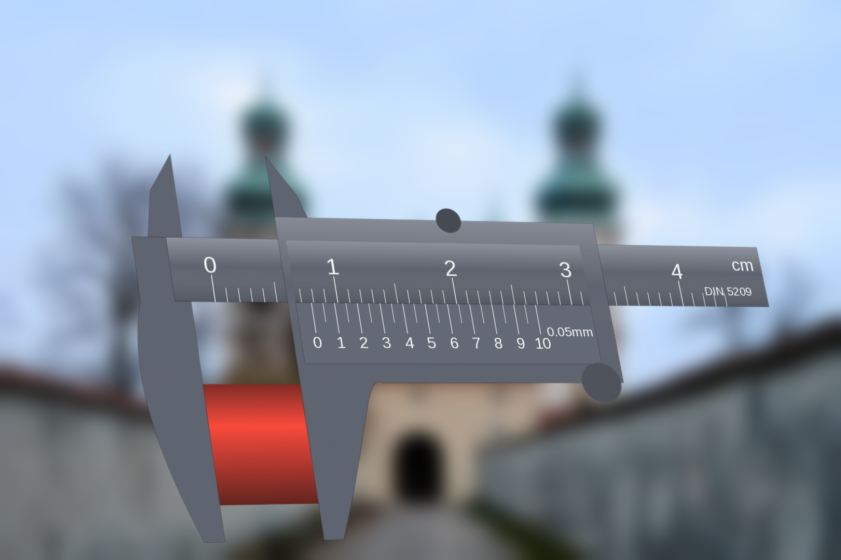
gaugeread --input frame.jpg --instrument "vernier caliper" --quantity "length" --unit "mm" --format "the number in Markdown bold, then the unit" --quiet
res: **7.8** mm
